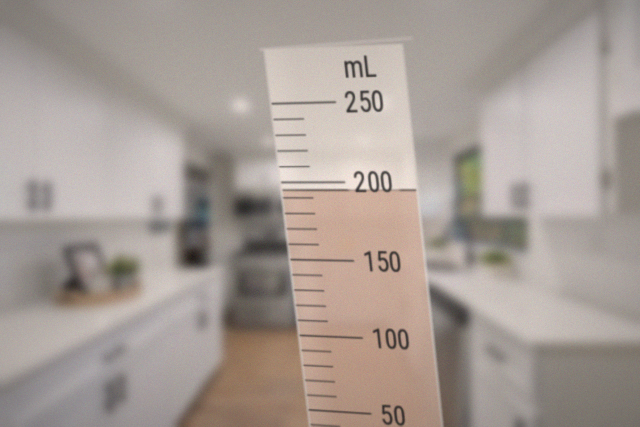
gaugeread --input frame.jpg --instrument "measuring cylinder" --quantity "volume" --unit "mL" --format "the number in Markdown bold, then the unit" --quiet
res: **195** mL
